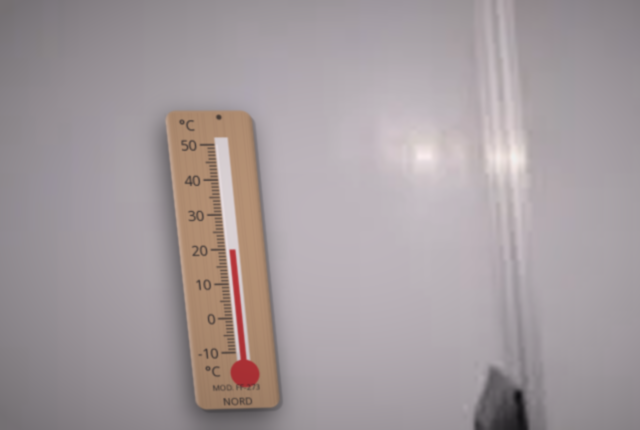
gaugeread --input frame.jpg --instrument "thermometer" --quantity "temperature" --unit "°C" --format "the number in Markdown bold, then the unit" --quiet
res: **20** °C
